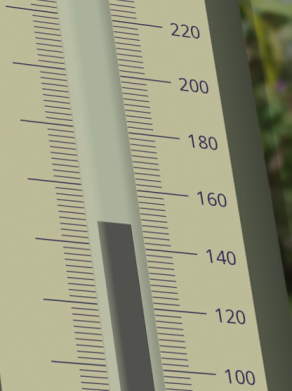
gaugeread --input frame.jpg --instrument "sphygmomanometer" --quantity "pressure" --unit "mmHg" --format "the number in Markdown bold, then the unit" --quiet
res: **148** mmHg
